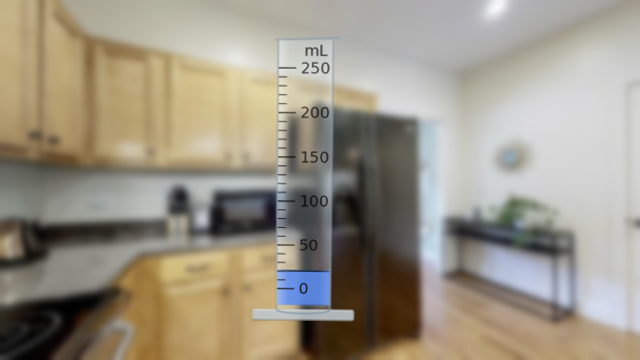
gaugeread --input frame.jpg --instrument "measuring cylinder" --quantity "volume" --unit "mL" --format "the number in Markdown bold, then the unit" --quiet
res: **20** mL
